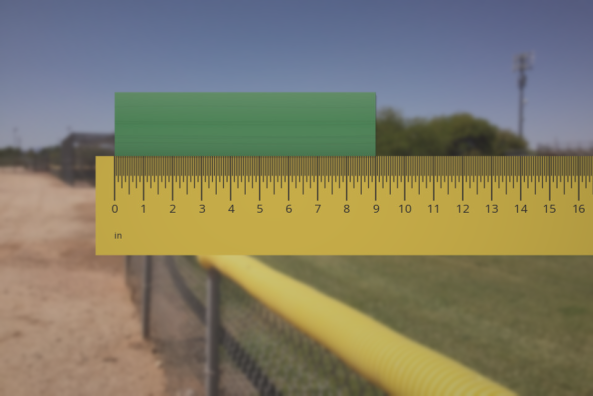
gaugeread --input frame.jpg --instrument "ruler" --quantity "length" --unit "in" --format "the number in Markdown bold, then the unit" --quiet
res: **9** in
